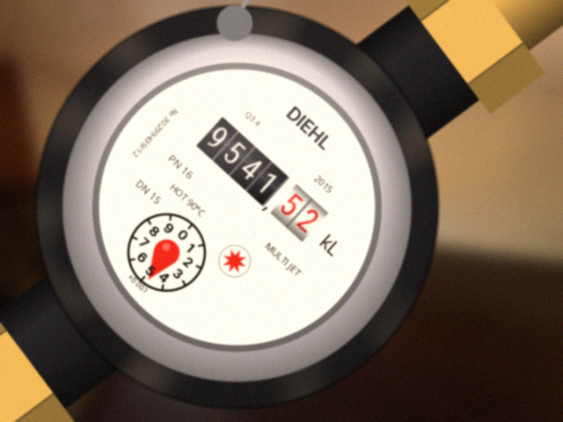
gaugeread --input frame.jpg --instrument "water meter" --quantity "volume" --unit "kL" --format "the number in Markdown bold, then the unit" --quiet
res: **9541.524** kL
